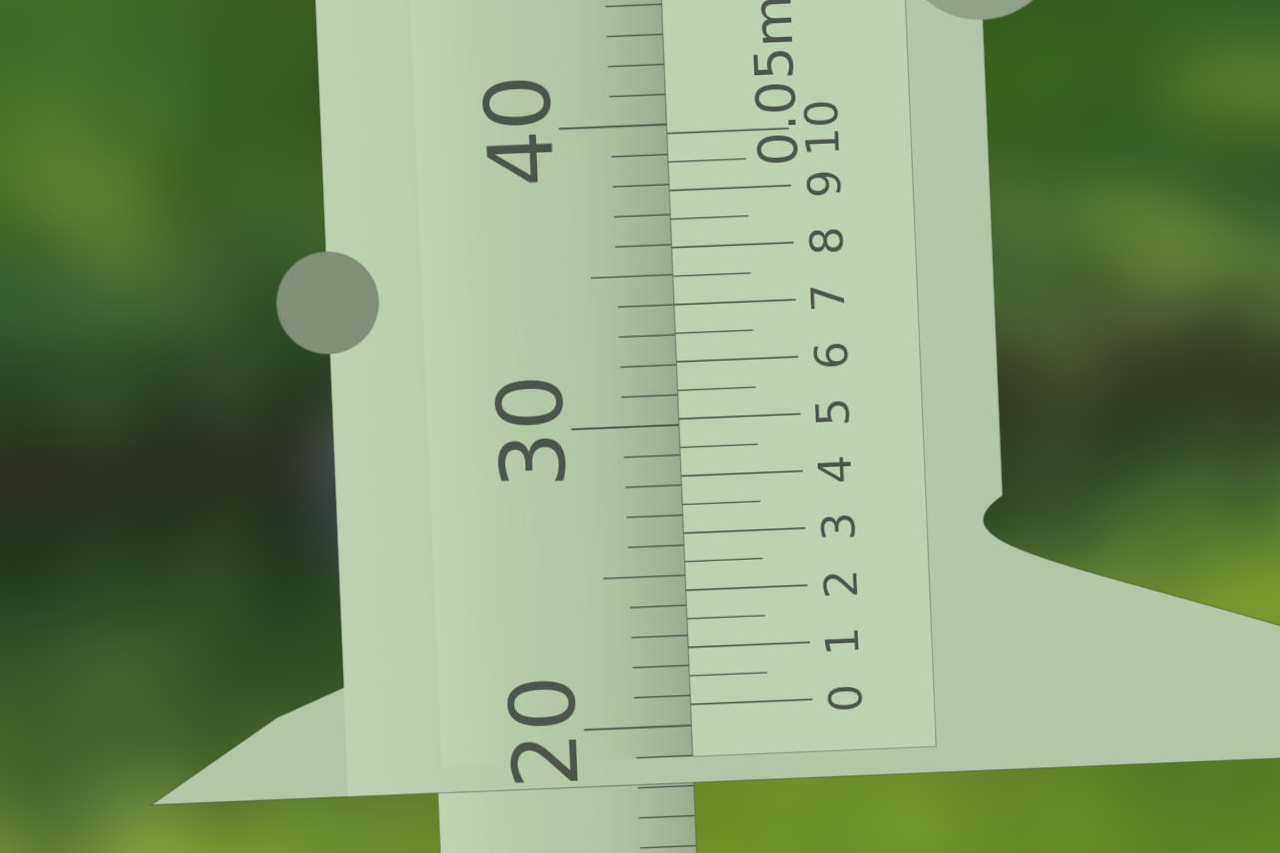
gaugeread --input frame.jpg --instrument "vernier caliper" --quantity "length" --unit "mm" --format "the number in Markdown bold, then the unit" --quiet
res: **20.70** mm
